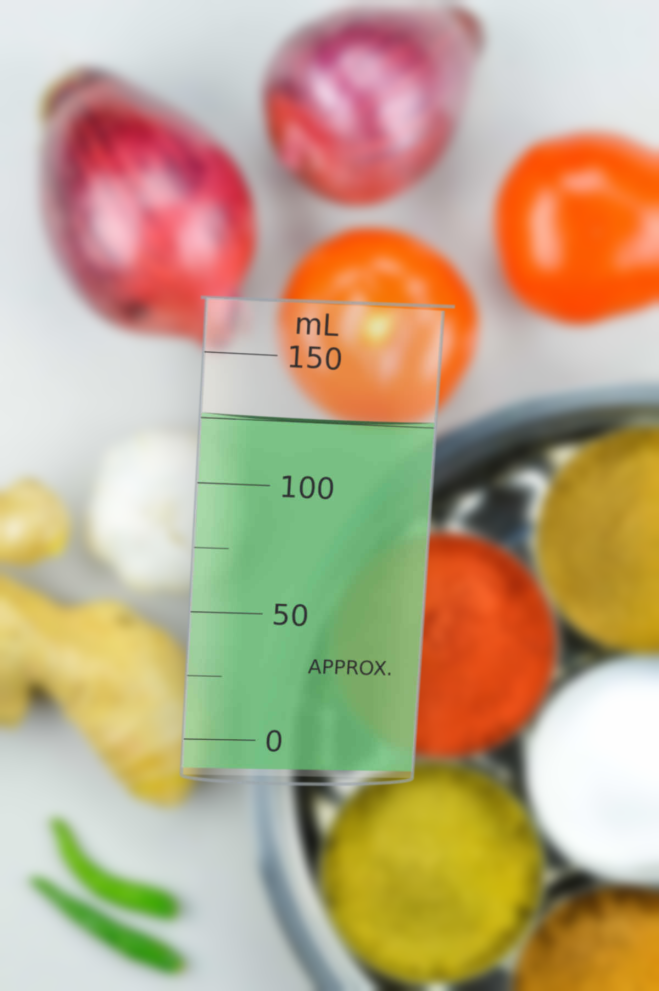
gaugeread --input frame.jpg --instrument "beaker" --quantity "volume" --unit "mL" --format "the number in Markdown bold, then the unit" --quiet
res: **125** mL
